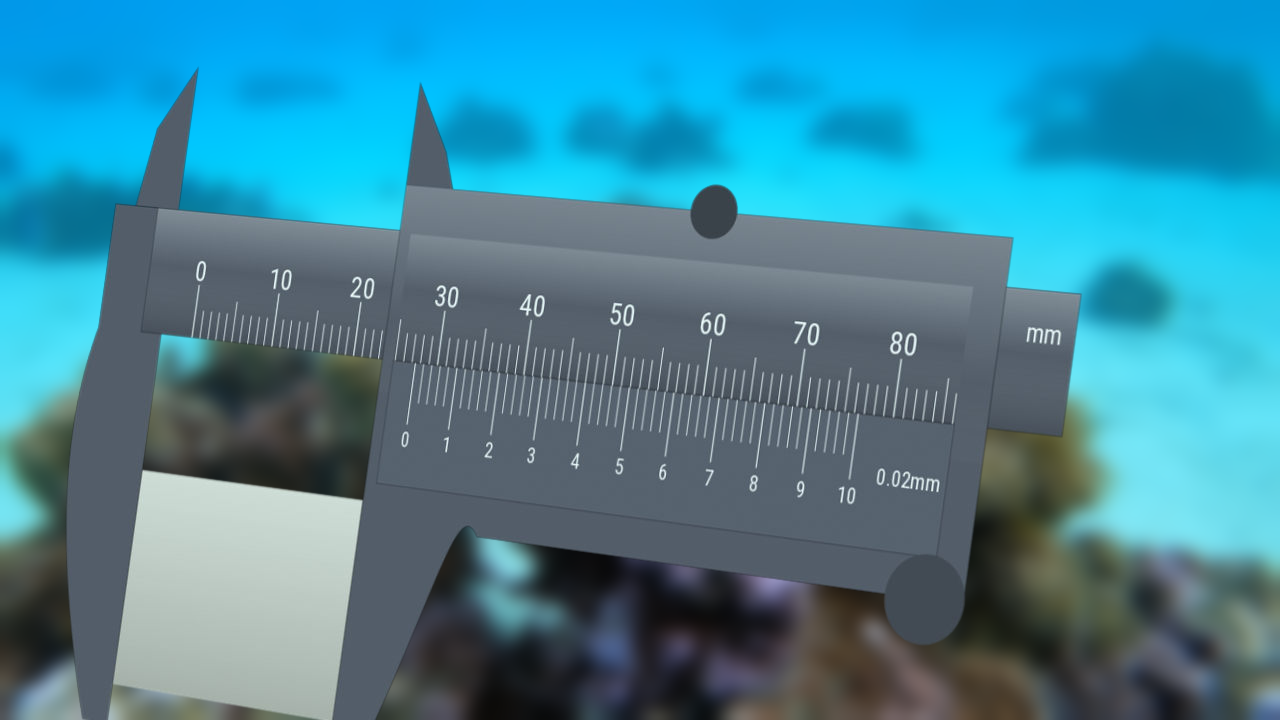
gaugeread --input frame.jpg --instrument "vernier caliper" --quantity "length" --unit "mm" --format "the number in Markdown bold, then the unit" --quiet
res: **27.4** mm
